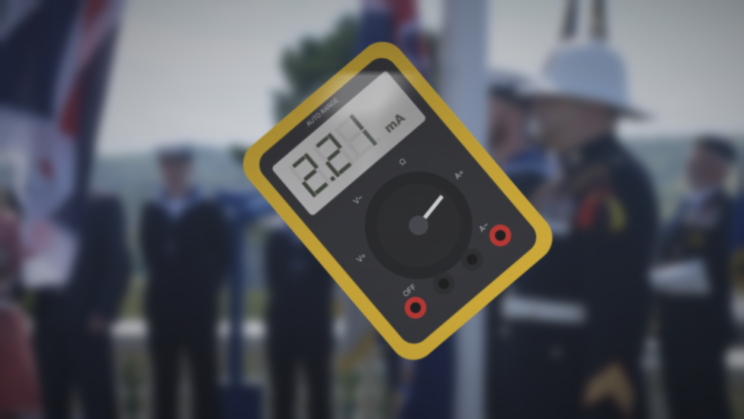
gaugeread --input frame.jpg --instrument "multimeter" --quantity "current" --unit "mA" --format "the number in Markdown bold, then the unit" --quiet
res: **2.21** mA
